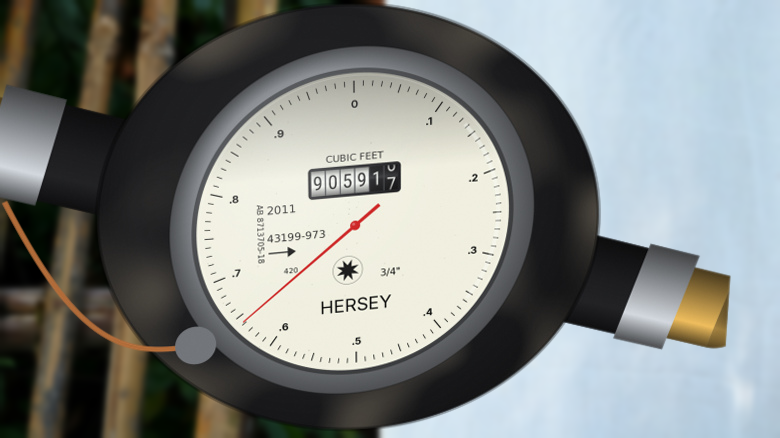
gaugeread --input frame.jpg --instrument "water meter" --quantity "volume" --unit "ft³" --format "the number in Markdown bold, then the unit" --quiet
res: **905916.64** ft³
